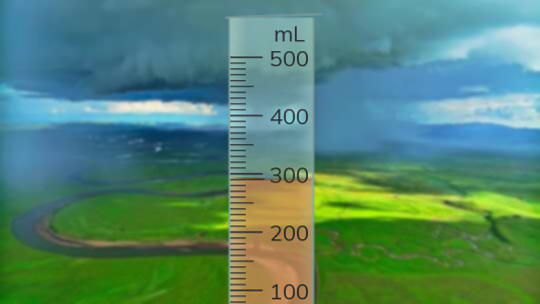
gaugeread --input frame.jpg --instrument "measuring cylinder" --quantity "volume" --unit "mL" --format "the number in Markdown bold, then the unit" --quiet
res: **290** mL
